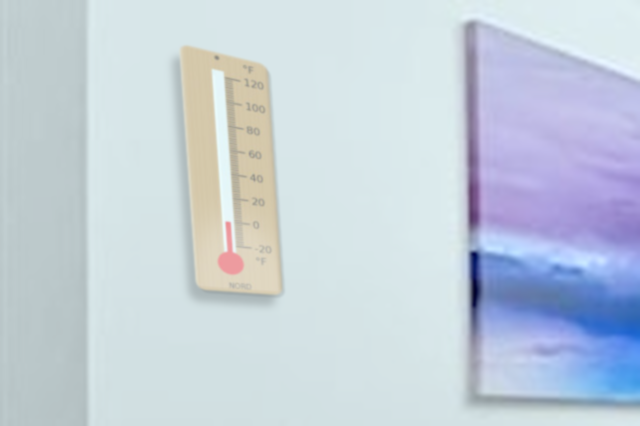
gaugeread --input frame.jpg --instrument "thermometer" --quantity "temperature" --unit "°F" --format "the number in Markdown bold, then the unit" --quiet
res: **0** °F
